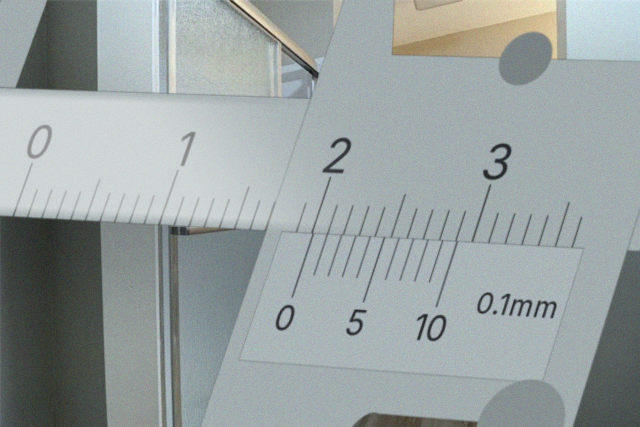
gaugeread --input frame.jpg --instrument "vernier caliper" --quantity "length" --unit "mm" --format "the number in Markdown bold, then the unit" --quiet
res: **20.1** mm
